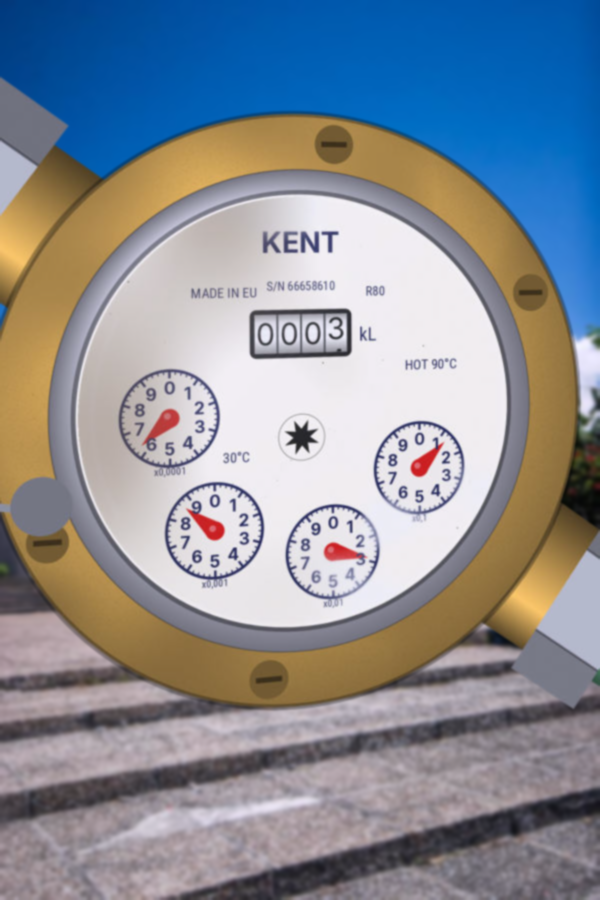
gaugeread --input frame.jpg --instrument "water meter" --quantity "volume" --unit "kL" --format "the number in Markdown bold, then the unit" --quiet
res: **3.1286** kL
